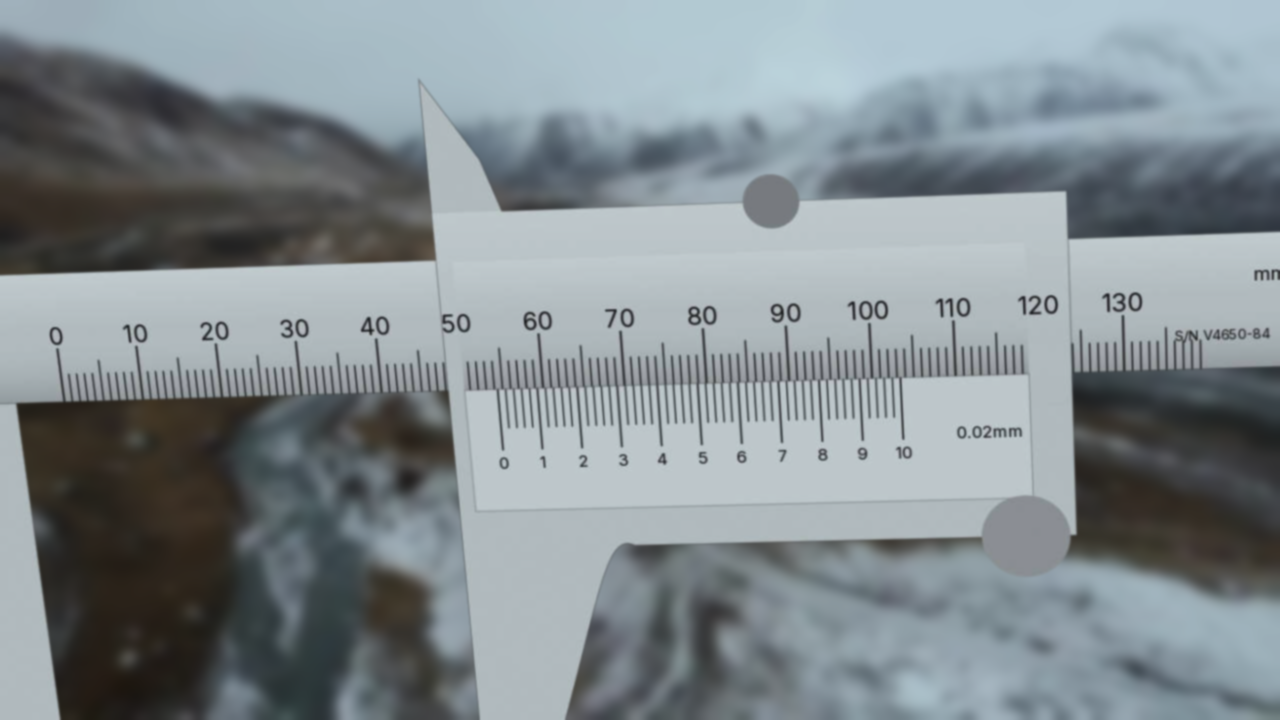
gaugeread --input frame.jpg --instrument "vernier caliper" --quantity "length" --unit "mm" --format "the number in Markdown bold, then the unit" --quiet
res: **54.4** mm
